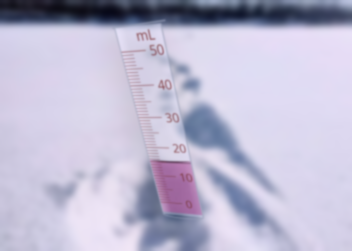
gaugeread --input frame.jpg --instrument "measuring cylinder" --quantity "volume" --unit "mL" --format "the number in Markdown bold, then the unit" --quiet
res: **15** mL
